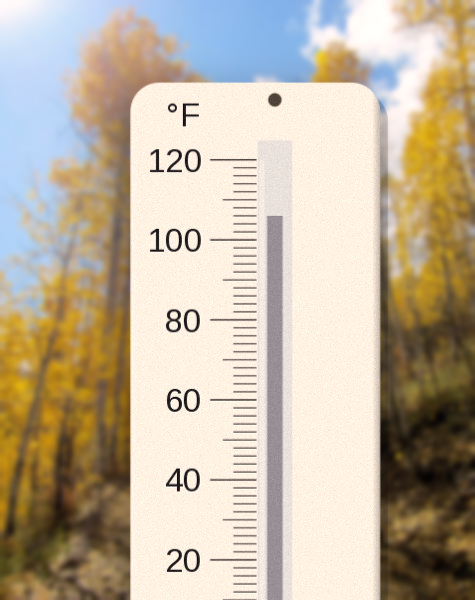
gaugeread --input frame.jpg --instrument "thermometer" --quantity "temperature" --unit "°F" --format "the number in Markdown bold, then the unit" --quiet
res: **106** °F
